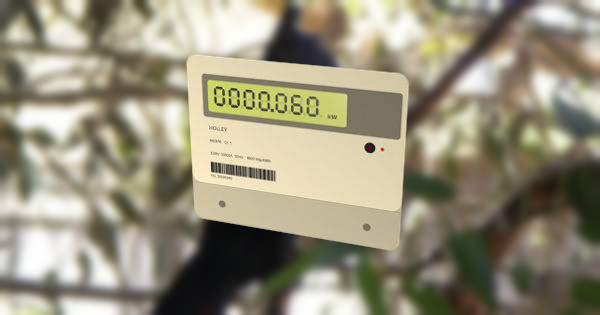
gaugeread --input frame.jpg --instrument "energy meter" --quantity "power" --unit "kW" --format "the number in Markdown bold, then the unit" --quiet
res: **0.060** kW
